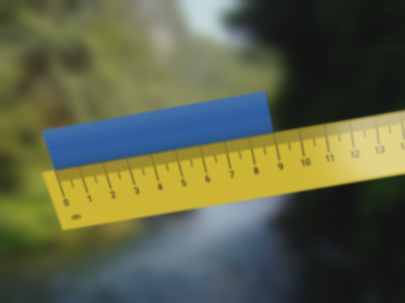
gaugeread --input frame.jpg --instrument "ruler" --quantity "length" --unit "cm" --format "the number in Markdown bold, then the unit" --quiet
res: **9** cm
